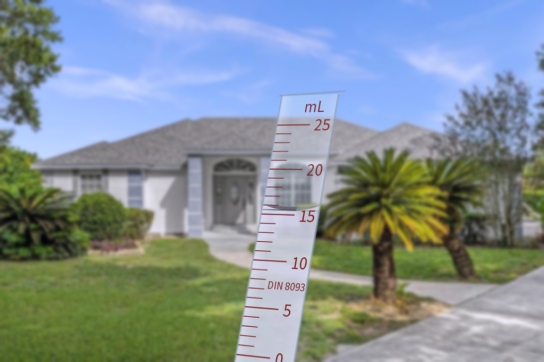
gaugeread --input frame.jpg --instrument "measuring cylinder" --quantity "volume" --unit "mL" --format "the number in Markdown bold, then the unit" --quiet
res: **15.5** mL
